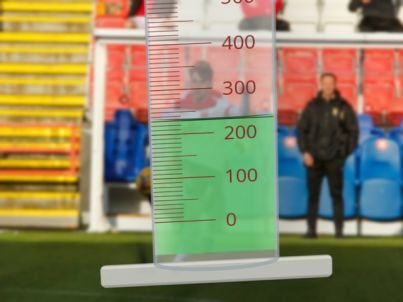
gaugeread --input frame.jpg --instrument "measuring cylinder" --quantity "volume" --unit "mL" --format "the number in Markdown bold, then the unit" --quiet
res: **230** mL
